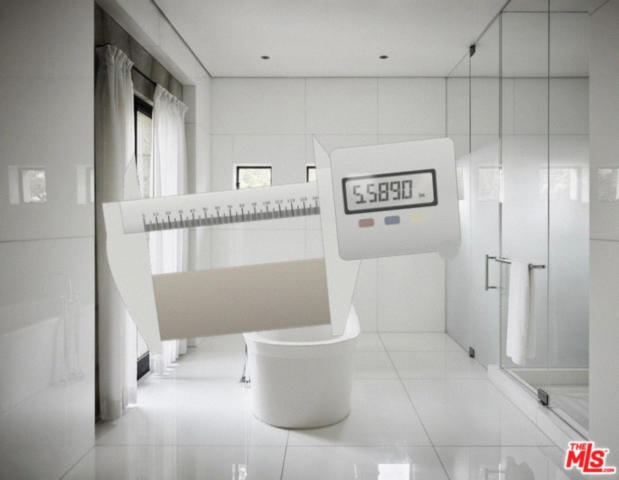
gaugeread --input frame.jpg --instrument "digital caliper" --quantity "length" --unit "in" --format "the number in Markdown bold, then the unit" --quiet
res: **5.5890** in
